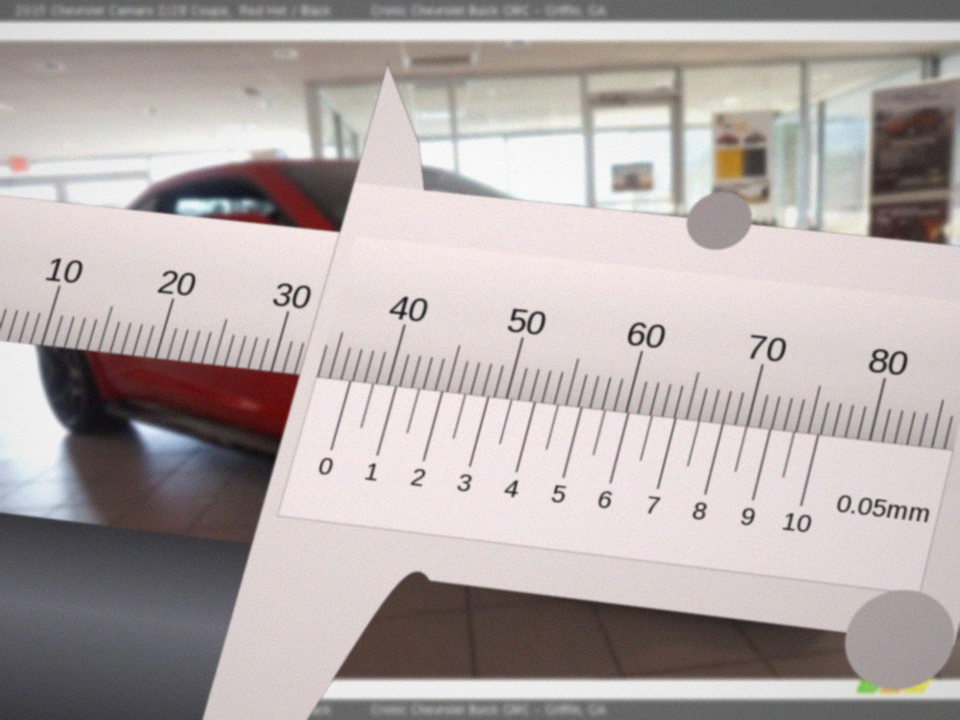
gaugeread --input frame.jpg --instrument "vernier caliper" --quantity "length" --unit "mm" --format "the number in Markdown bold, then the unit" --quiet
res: **36.8** mm
